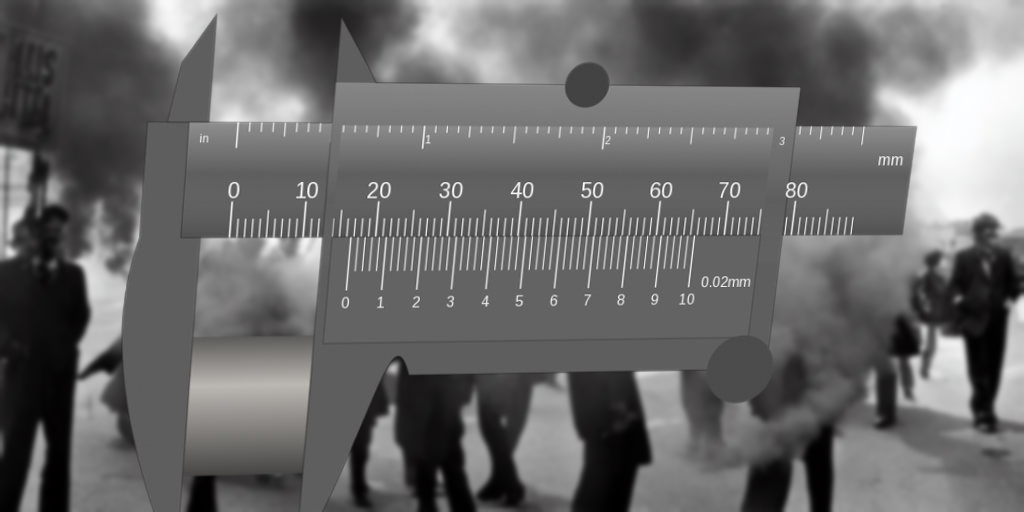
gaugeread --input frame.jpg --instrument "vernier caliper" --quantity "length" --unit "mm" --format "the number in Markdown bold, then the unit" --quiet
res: **16.6** mm
